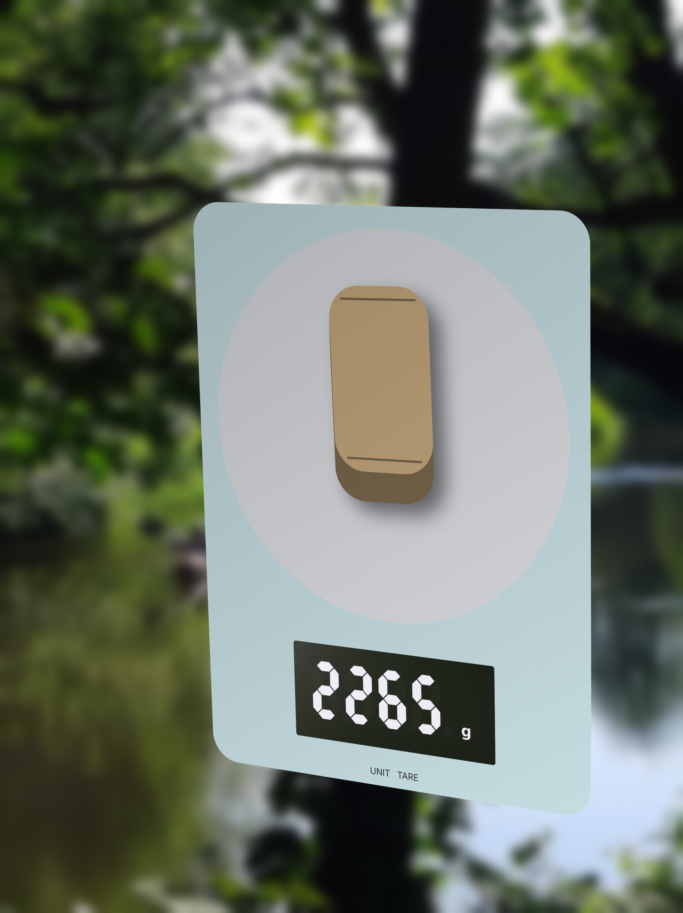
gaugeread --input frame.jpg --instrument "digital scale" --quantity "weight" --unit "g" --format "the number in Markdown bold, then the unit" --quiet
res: **2265** g
